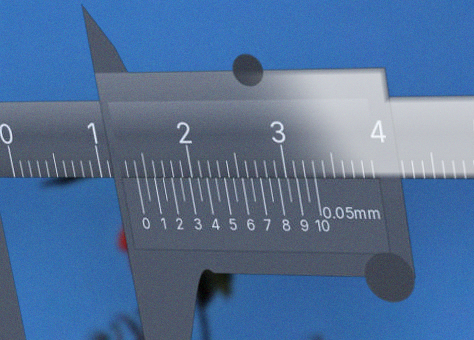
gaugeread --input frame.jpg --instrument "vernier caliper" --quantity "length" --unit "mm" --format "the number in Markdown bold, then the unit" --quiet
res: **14.0** mm
